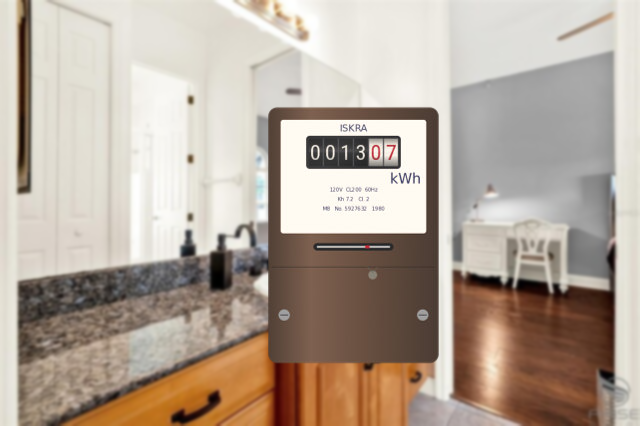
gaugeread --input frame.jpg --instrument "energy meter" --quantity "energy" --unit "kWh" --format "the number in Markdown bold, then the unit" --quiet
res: **13.07** kWh
